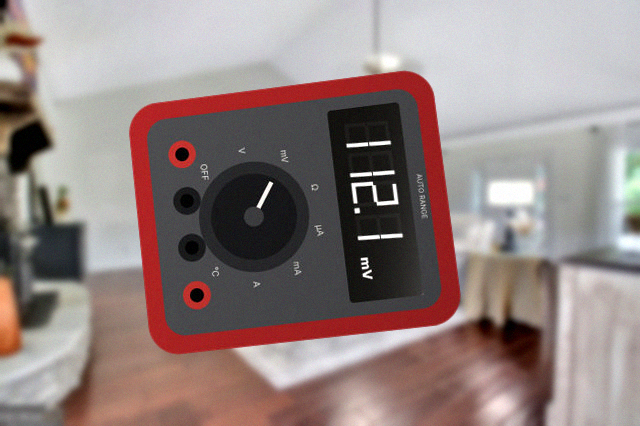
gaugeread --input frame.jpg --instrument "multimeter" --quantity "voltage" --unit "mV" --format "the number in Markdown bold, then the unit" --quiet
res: **112.1** mV
